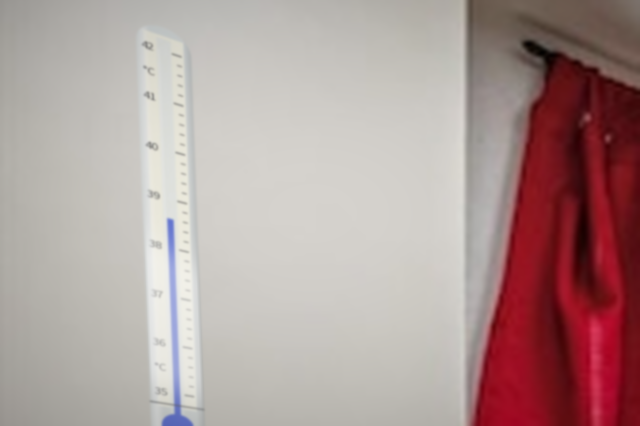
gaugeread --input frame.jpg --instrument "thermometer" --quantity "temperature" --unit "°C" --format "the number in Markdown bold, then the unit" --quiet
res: **38.6** °C
